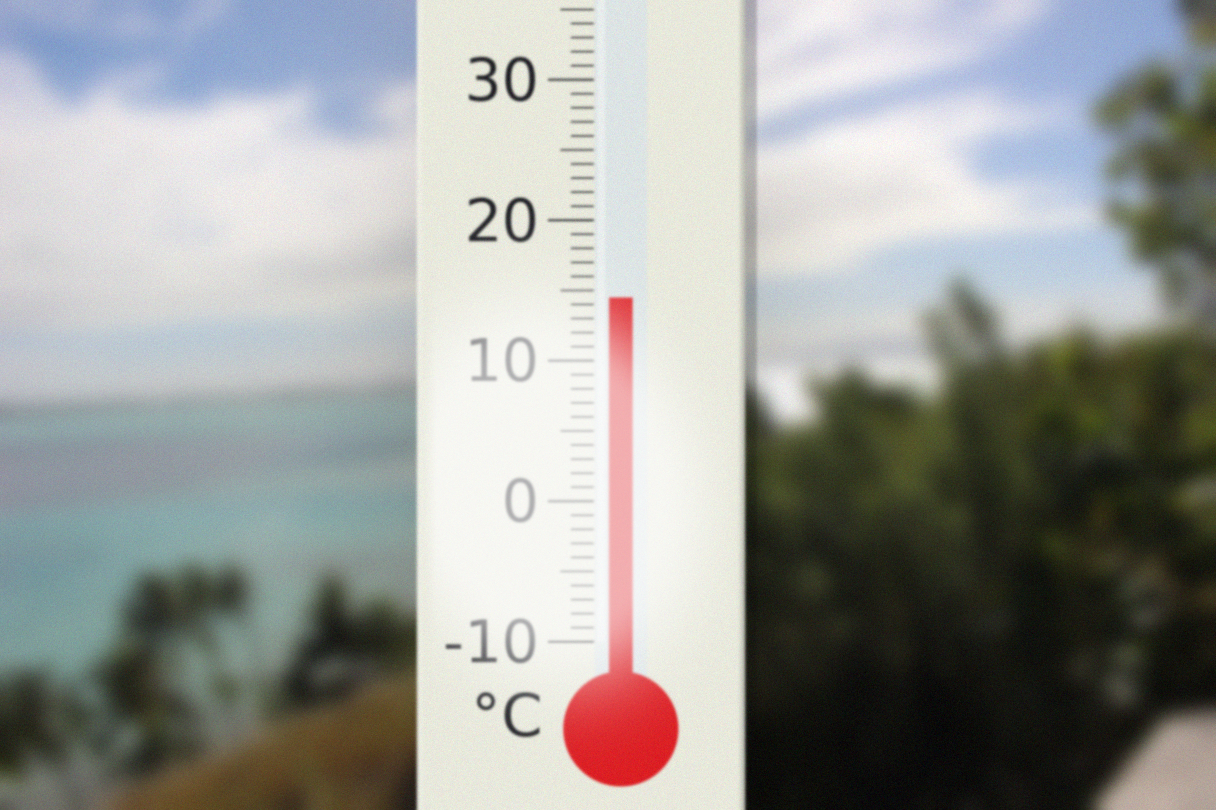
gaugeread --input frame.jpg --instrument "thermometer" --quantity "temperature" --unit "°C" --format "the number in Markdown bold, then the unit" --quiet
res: **14.5** °C
